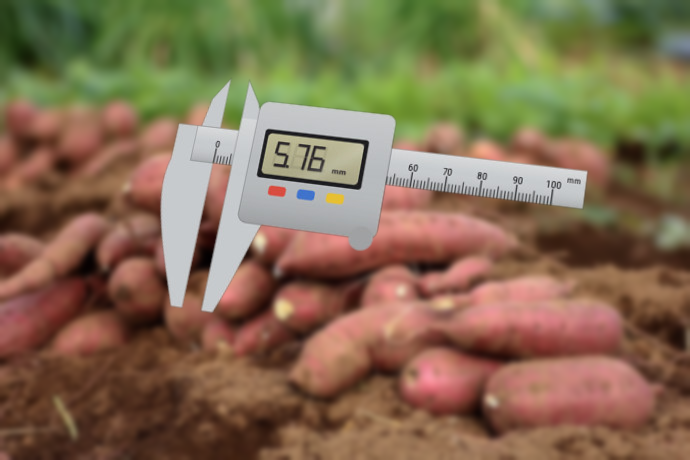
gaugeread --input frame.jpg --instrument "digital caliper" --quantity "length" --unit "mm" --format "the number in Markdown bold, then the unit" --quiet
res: **5.76** mm
